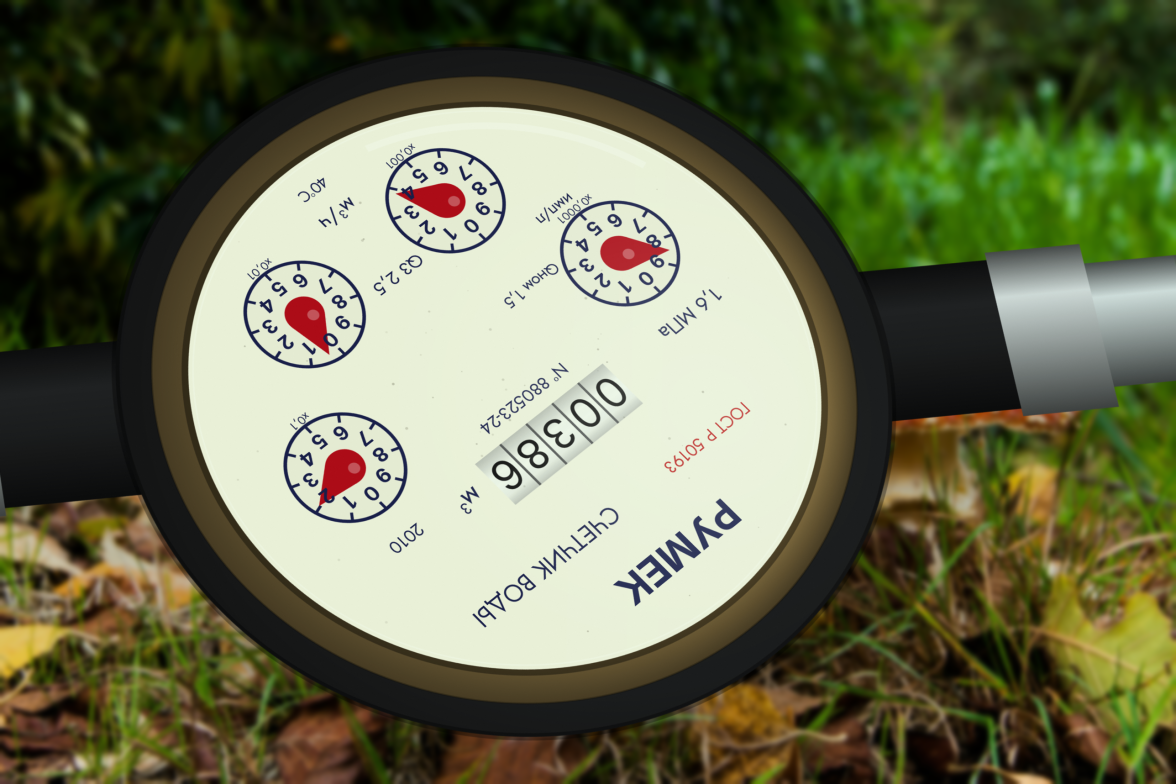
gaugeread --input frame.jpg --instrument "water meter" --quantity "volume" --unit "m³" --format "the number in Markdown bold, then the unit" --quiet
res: **386.2038** m³
